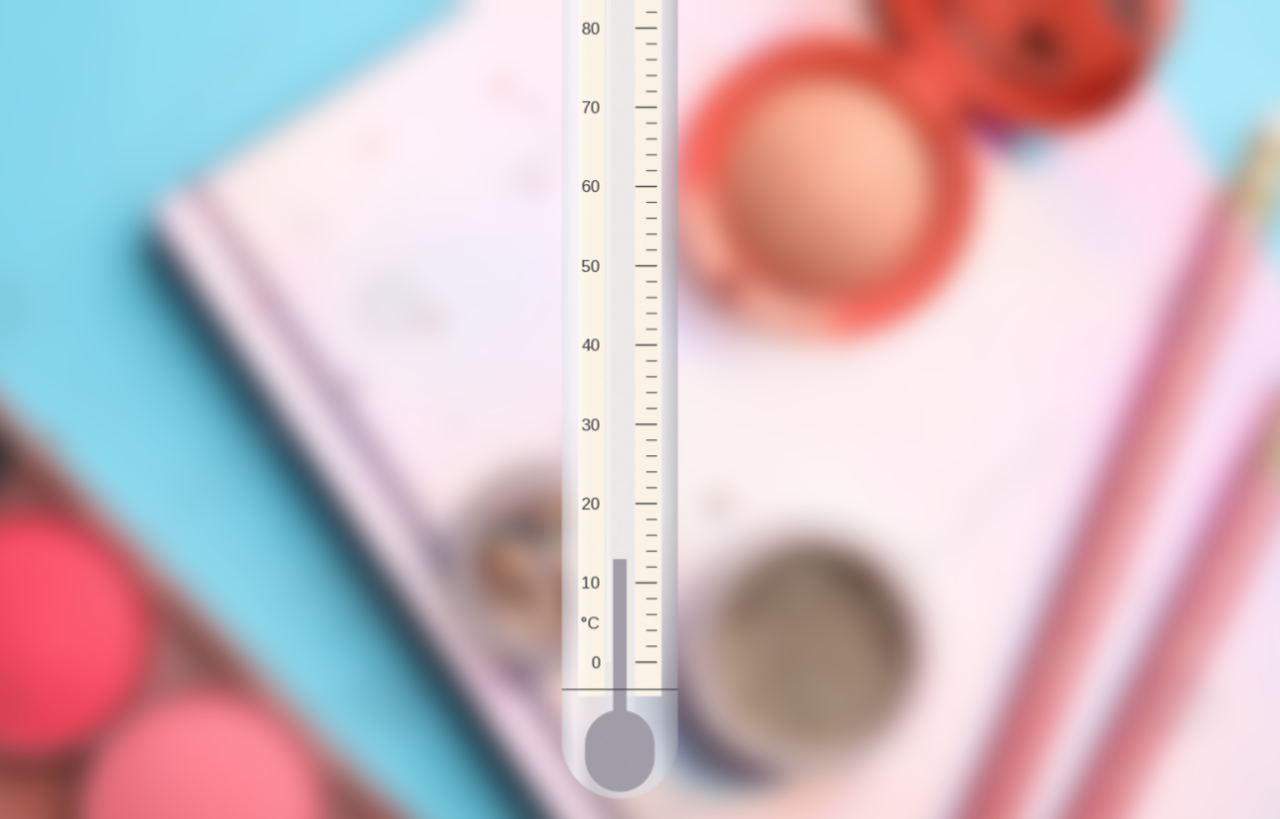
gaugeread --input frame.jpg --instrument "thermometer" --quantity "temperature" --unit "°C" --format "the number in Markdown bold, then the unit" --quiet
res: **13** °C
